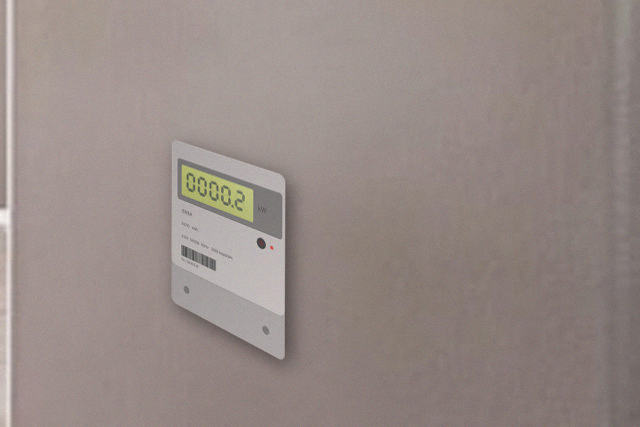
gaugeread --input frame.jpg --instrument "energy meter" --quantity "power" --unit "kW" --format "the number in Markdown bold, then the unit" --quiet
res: **0.2** kW
